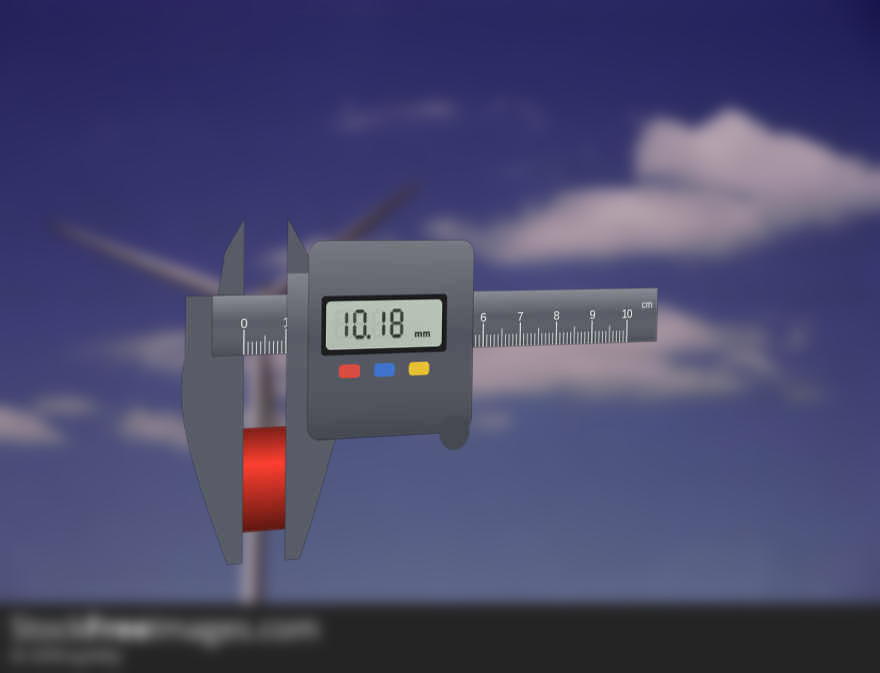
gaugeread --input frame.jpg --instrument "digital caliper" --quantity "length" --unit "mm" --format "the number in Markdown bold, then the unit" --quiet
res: **10.18** mm
